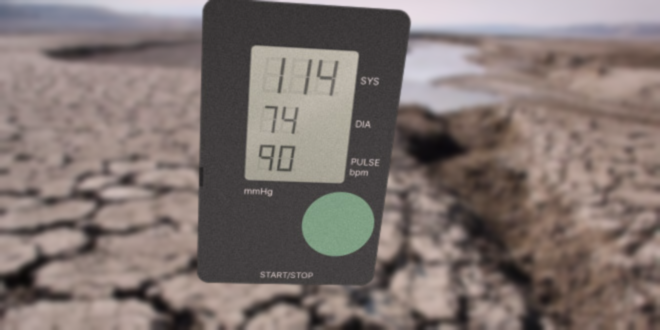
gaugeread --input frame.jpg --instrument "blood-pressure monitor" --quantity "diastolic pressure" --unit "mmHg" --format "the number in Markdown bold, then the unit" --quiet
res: **74** mmHg
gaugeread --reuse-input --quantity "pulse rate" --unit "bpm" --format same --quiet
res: **90** bpm
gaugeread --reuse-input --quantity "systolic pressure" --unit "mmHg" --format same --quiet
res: **114** mmHg
